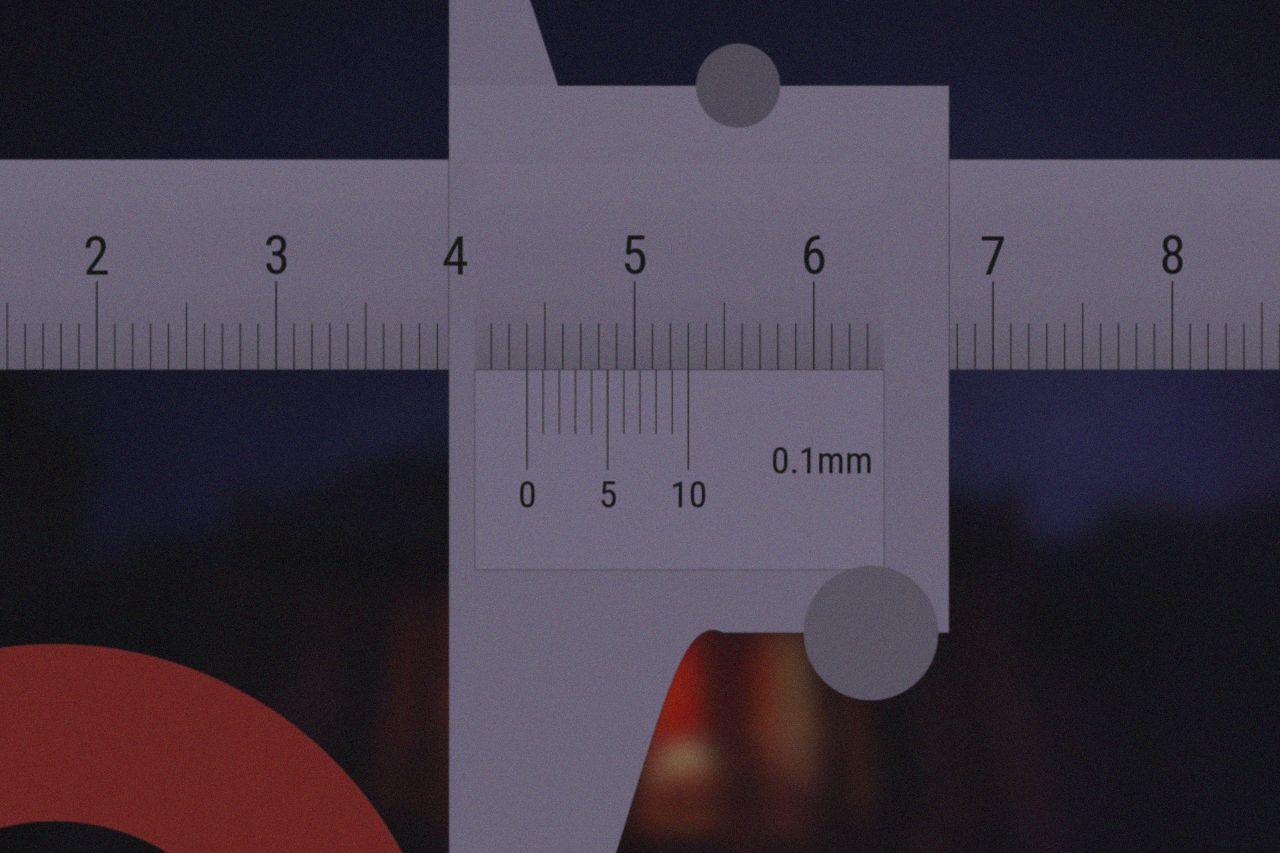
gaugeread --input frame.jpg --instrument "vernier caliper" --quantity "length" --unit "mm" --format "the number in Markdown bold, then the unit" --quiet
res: **44.0** mm
